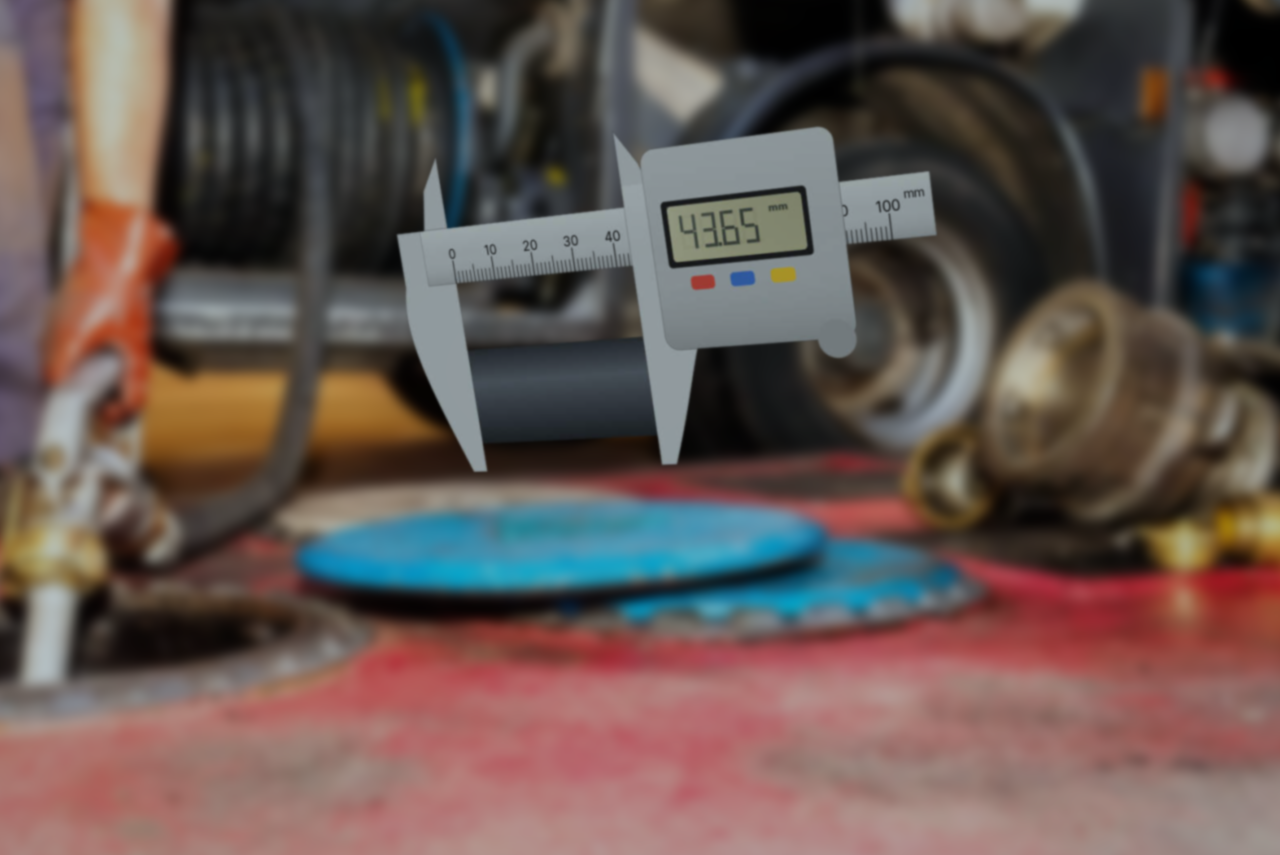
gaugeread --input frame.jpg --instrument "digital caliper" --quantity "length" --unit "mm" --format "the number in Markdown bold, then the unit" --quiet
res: **43.65** mm
